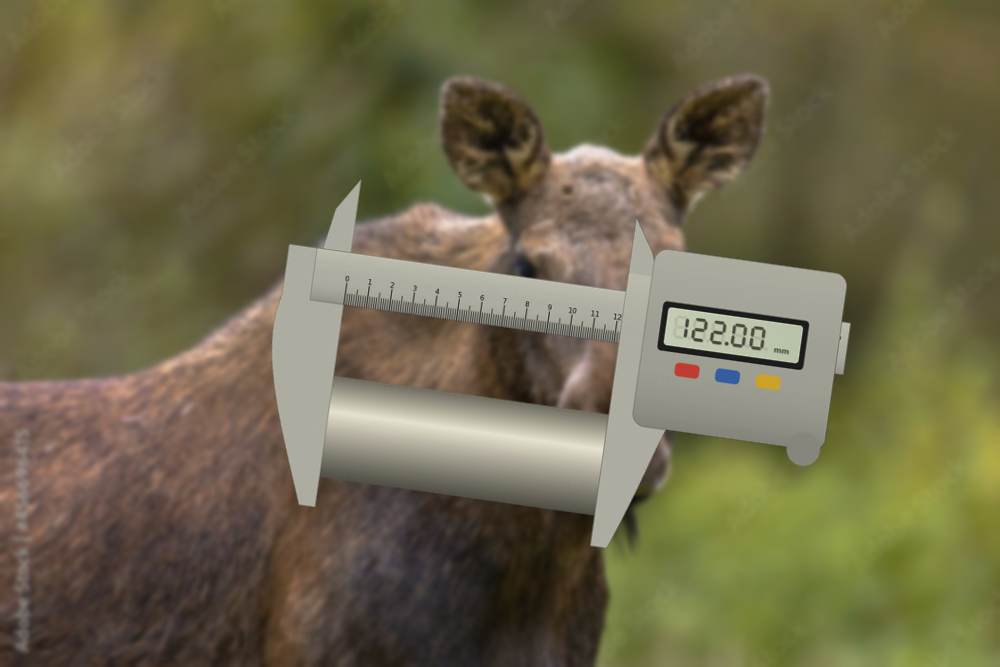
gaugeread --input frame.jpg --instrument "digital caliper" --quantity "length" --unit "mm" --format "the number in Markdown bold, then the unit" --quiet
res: **122.00** mm
